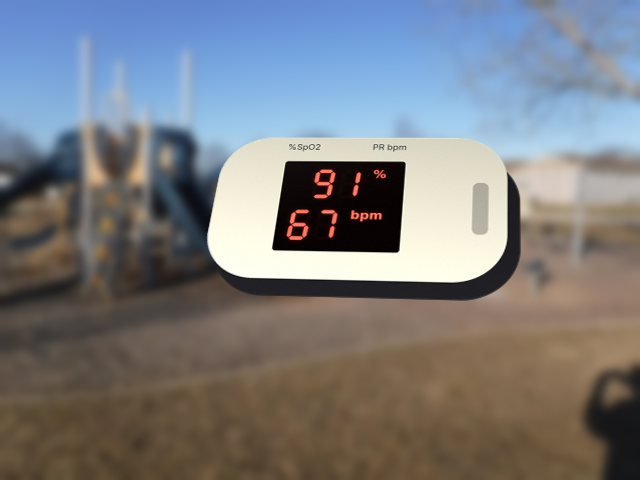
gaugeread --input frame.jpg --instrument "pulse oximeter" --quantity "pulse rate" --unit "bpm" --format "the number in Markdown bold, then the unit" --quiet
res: **67** bpm
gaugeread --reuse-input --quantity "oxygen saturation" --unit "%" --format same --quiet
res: **91** %
